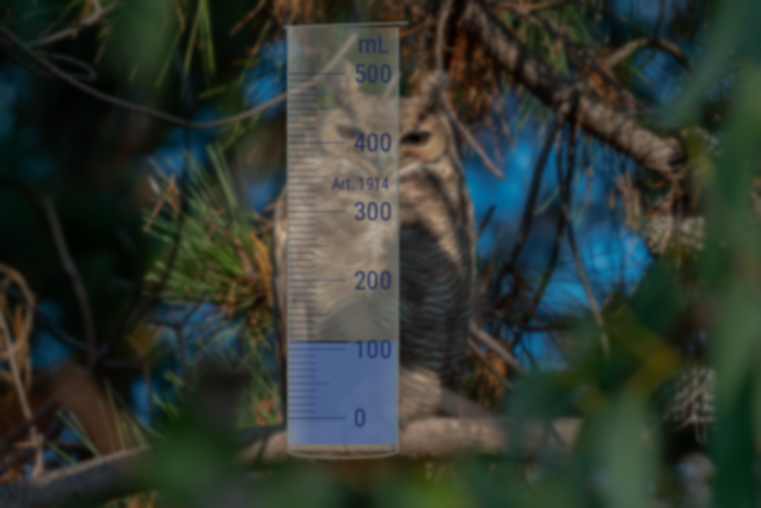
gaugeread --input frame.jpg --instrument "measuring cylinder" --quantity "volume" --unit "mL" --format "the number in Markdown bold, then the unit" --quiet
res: **110** mL
